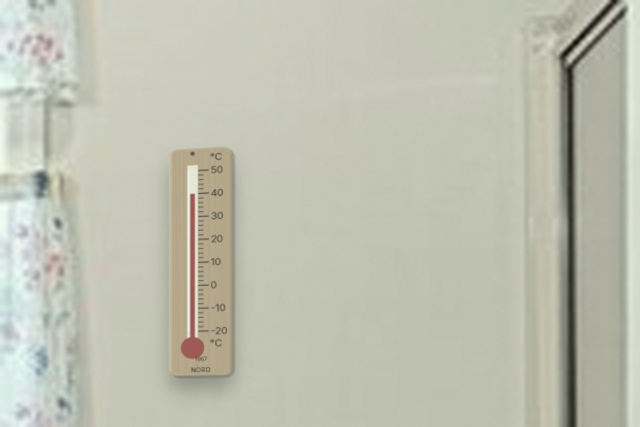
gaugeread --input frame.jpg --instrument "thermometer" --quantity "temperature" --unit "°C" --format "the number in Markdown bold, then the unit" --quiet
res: **40** °C
